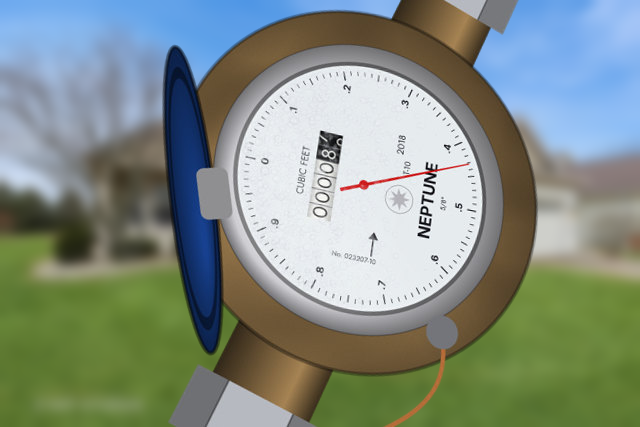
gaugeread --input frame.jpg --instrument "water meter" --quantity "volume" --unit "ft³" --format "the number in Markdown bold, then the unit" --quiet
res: **87.43** ft³
